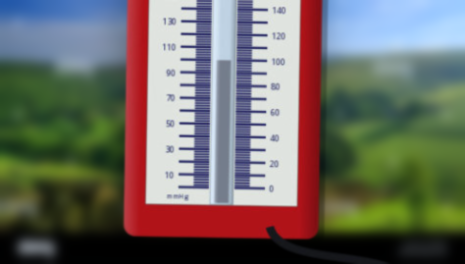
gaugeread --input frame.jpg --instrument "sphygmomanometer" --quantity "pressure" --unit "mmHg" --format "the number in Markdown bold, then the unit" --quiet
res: **100** mmHg
